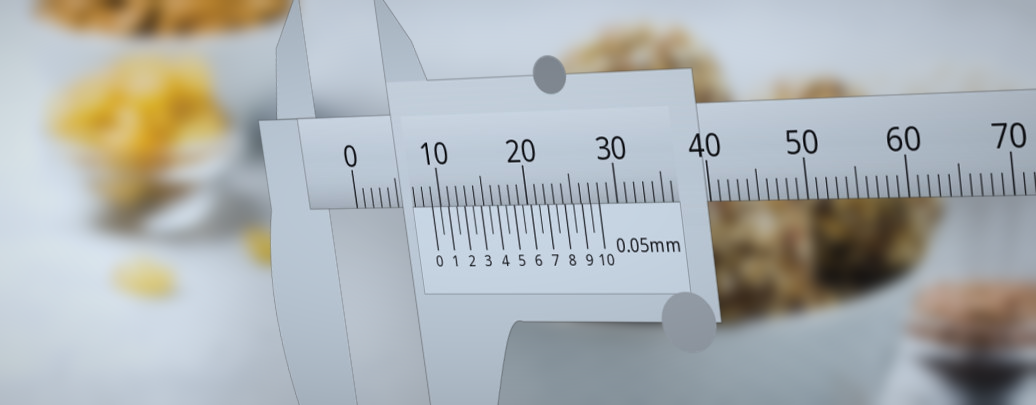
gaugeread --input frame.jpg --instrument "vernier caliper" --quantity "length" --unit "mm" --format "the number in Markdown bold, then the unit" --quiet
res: **9.0** mm
